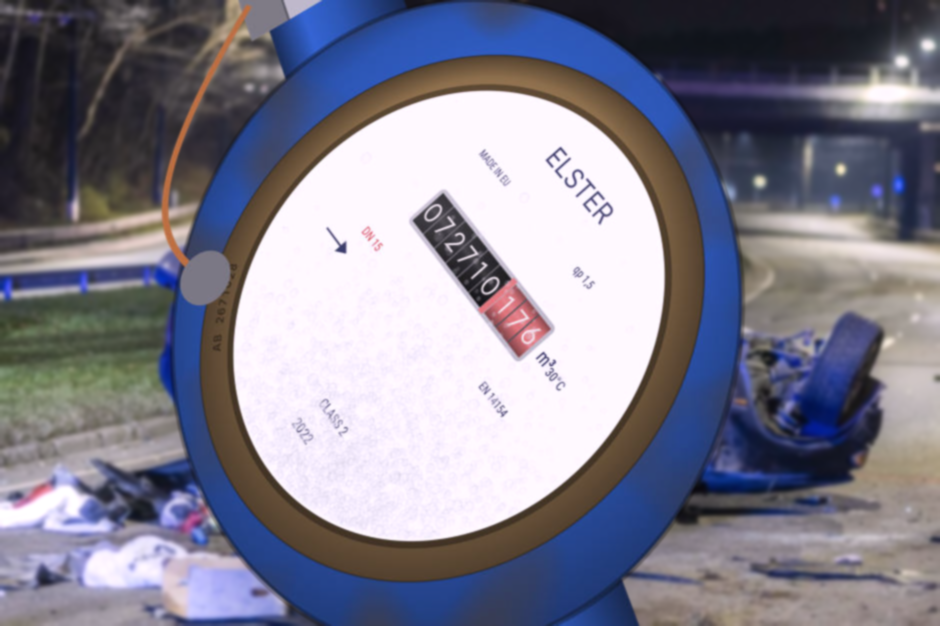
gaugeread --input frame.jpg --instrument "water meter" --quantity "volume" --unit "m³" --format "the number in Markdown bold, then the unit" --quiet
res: **72710.176** m³
